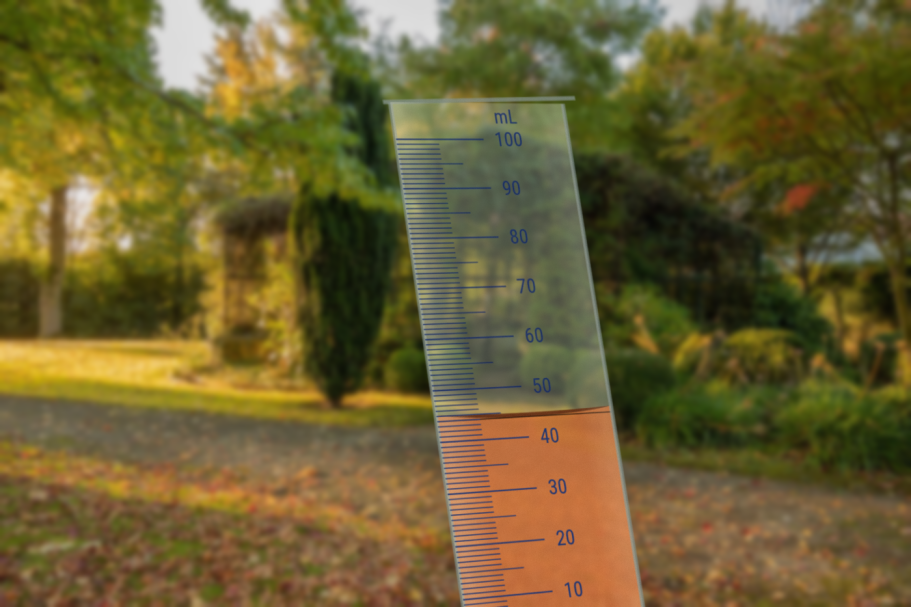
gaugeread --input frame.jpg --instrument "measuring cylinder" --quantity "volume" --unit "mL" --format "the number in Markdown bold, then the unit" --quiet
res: **44** mL
